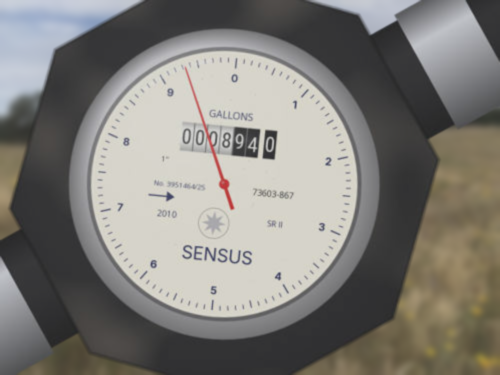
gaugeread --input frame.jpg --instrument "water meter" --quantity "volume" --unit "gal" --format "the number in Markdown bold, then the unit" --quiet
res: **8939.3** gal
